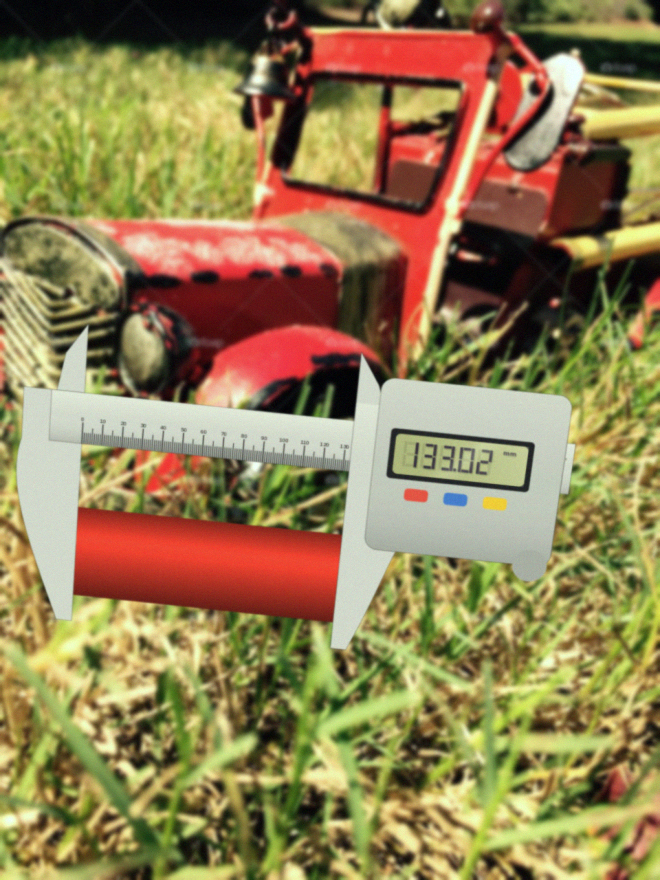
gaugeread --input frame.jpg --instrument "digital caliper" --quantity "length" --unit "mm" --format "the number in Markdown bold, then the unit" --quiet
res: **133.02** mm
